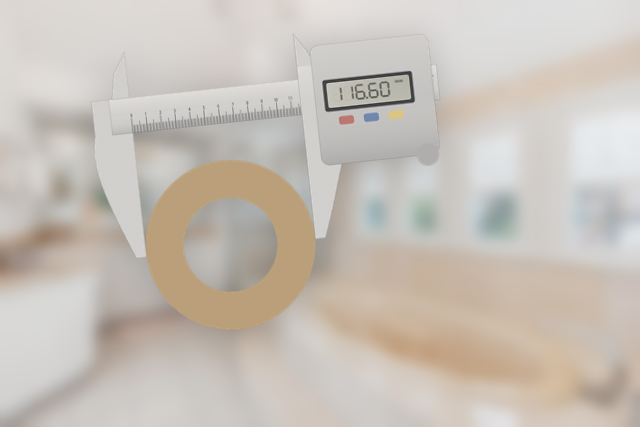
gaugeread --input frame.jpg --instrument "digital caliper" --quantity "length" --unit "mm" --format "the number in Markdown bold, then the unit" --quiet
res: **116.60** mm
